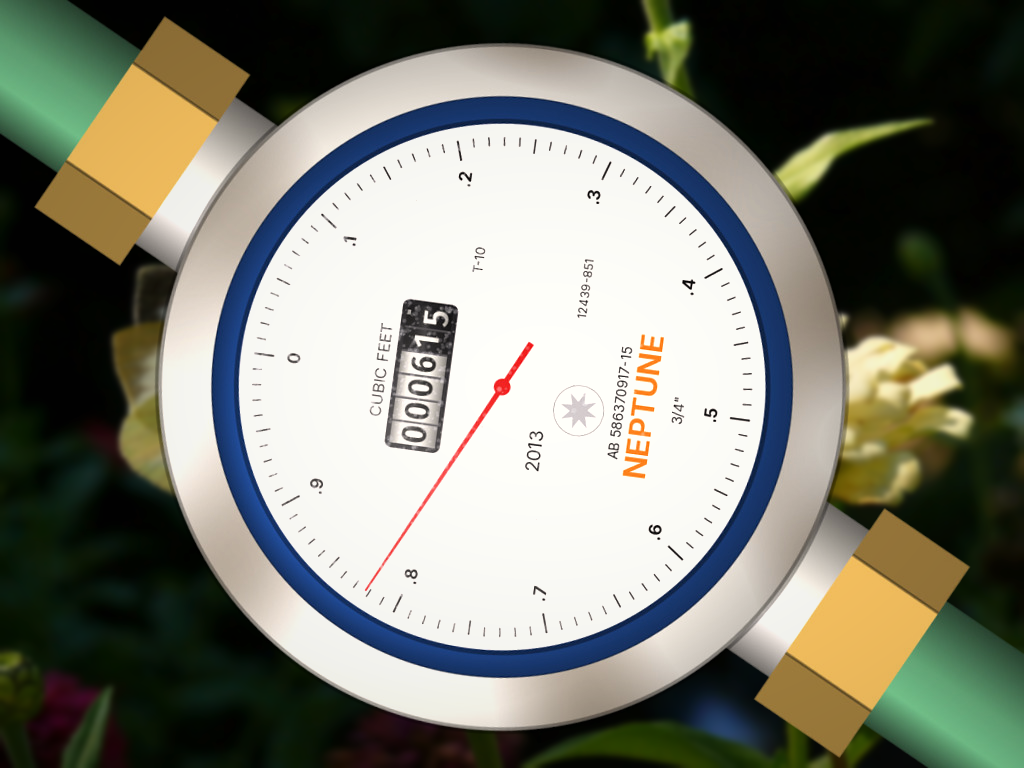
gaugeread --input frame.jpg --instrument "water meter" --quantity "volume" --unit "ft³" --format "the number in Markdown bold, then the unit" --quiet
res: **614.82** ft³
